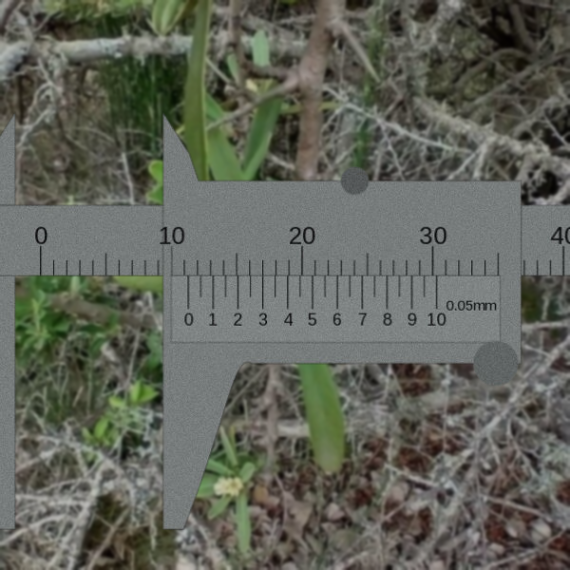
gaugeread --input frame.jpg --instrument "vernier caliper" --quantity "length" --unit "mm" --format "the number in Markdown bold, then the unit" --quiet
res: **11.3** mm
